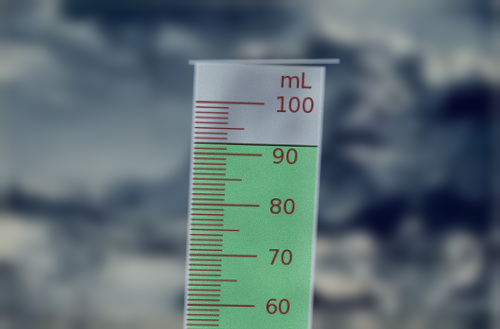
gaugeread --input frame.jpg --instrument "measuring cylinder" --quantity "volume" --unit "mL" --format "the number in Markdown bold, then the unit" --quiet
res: **92** mL
